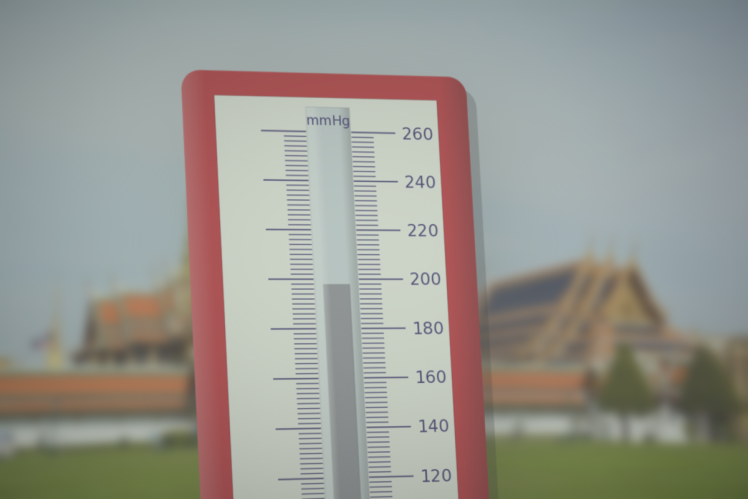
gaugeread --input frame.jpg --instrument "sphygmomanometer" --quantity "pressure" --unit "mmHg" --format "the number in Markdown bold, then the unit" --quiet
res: **198** mmHg
